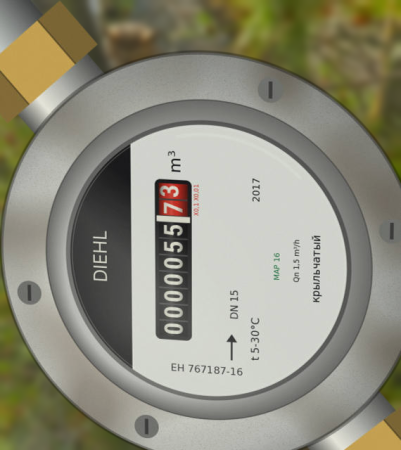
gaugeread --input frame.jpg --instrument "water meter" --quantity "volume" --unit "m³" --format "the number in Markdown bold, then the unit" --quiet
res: **55.73** m³
